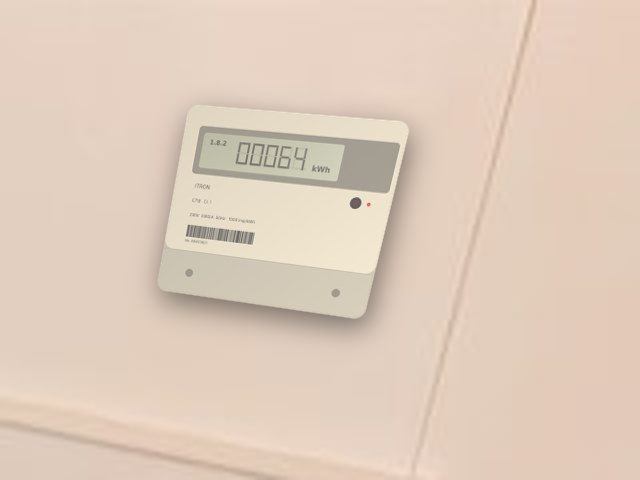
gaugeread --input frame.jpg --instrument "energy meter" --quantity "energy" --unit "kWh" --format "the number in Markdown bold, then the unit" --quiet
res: **64** kWh
